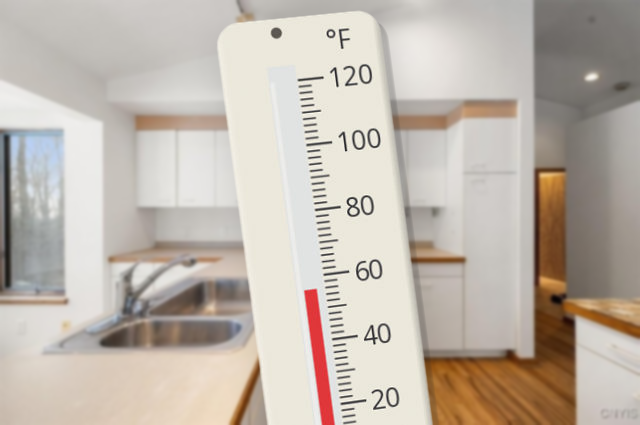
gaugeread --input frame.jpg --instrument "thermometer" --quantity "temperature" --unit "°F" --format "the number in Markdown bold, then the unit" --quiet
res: **56** °F
